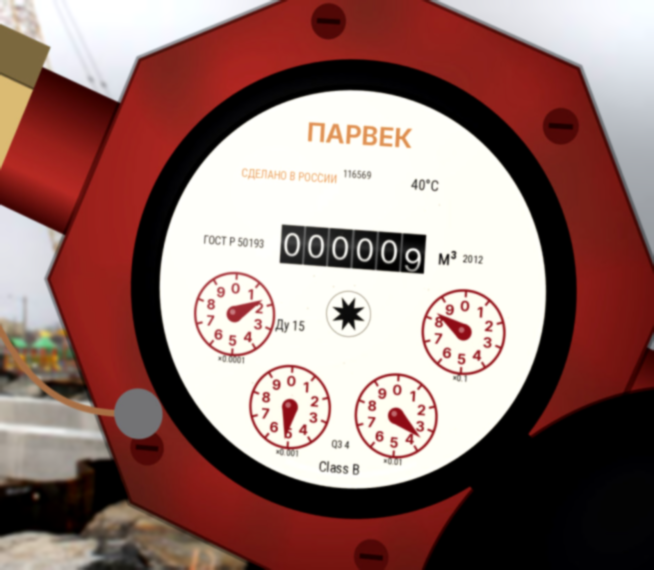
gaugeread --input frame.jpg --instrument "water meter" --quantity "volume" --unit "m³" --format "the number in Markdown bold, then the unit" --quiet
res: **8.8351** m³
